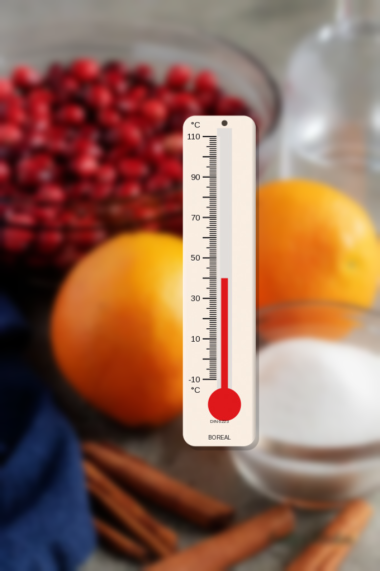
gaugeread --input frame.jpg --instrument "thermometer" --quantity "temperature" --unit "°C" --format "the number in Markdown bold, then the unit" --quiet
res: **40** °C
